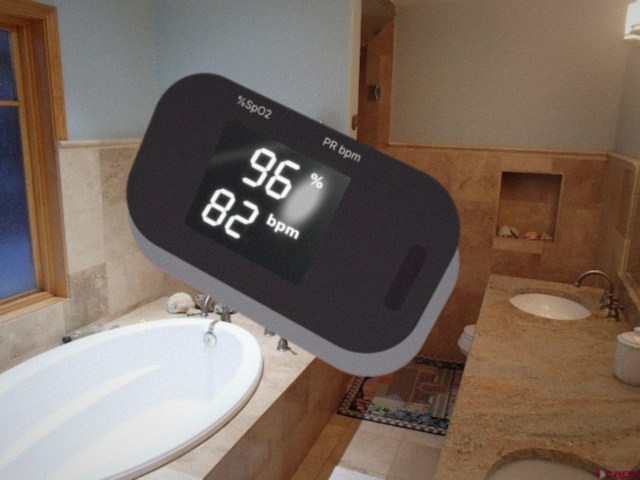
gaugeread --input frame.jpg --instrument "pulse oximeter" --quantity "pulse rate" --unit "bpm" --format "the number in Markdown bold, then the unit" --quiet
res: **82** bpm
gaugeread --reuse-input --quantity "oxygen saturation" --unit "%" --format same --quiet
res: **96** %
